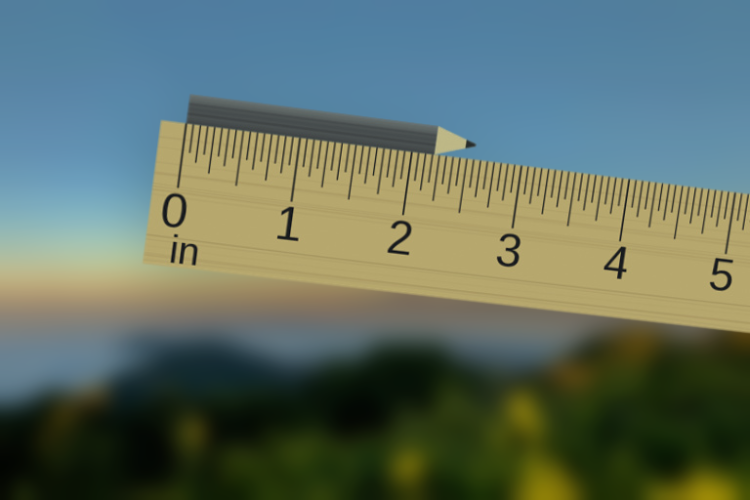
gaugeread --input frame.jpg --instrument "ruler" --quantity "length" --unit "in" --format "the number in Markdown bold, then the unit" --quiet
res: **2.5625** in
